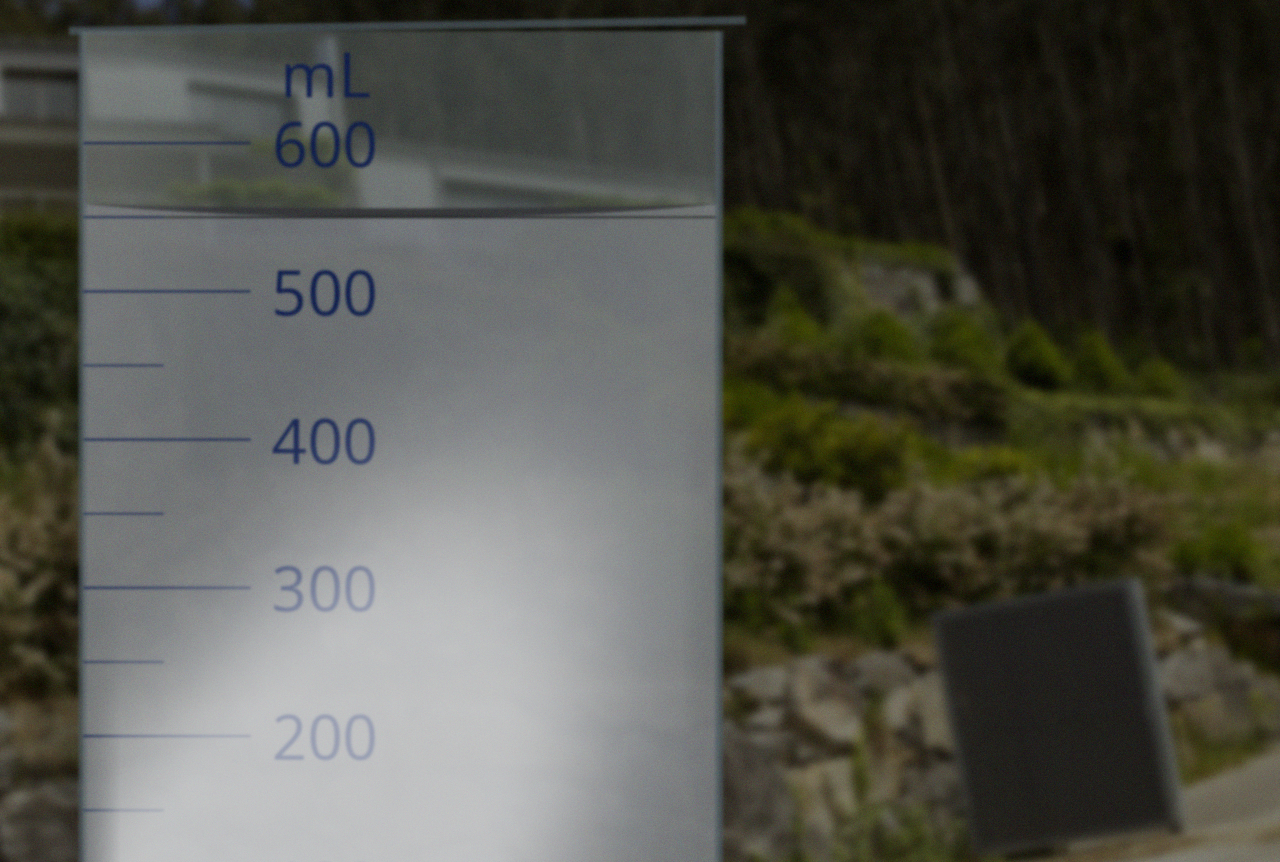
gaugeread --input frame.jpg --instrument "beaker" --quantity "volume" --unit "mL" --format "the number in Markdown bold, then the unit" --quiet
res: **550** mL
